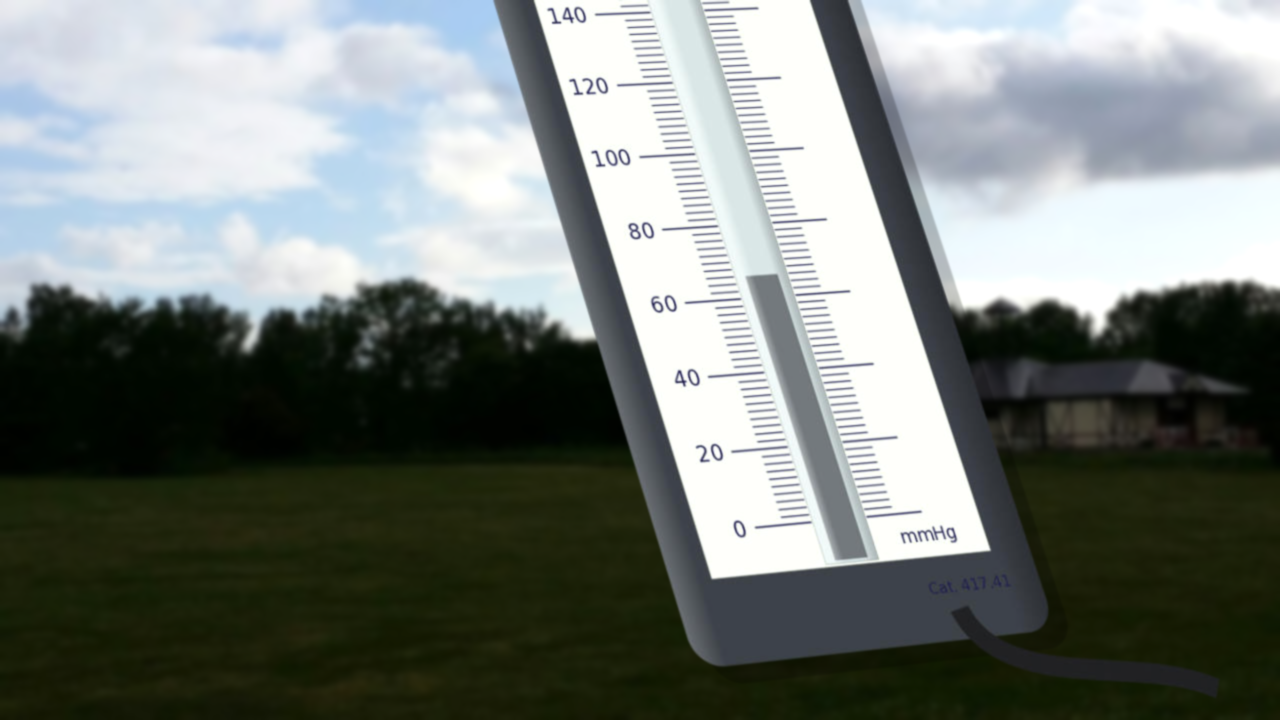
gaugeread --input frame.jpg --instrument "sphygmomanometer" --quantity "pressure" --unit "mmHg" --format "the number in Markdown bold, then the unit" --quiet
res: **66** mmHg
